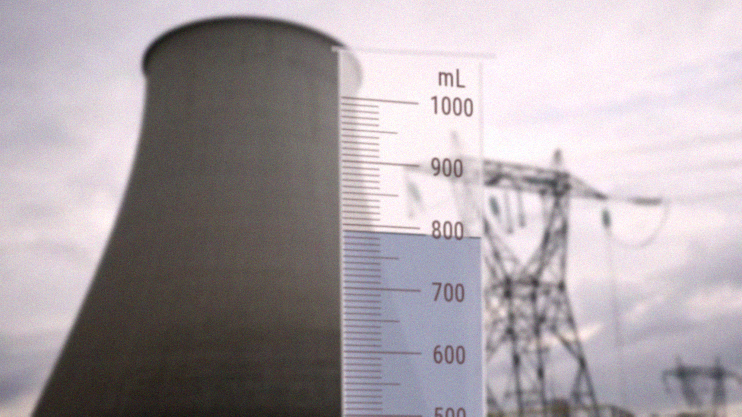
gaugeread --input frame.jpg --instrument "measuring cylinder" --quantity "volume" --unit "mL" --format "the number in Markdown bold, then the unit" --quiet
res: **790** mL
